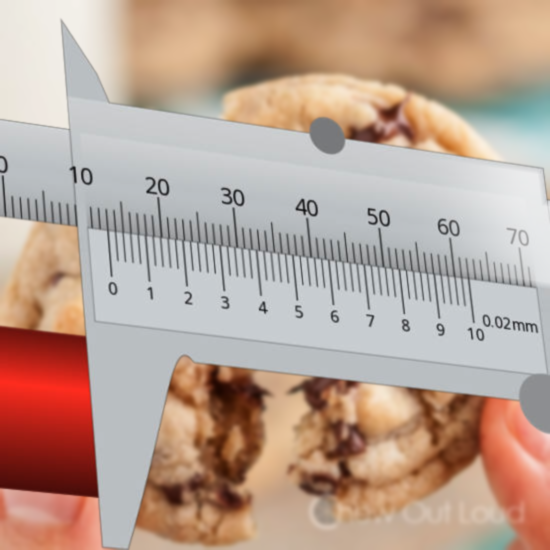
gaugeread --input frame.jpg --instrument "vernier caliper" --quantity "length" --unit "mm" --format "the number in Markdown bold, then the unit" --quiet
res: **13.0** mm
